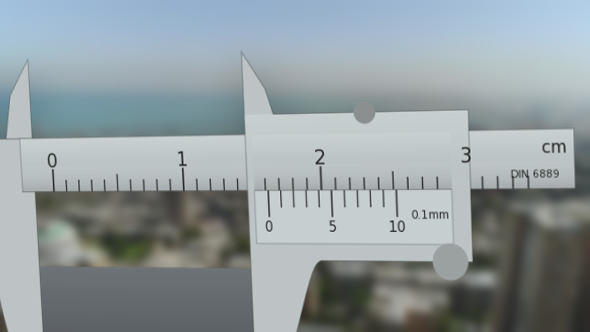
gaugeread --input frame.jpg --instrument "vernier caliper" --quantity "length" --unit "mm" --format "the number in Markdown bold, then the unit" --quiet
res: **16.2** mm
